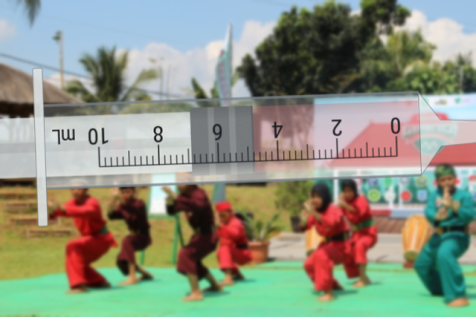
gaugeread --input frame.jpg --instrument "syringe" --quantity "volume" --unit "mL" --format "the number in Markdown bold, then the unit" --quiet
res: **4.8** mL
